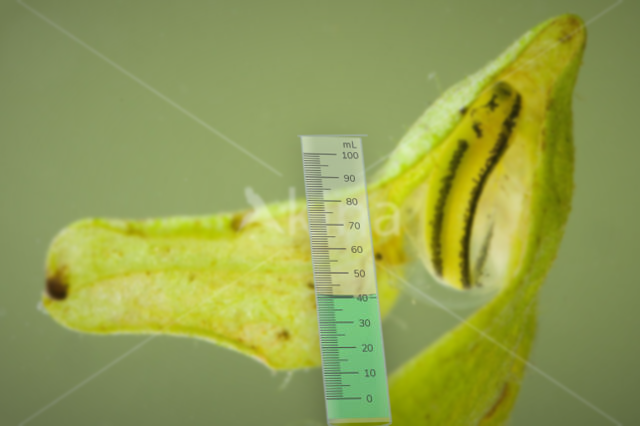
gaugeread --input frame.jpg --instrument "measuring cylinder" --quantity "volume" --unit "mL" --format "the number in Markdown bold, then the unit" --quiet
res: **40** mL
